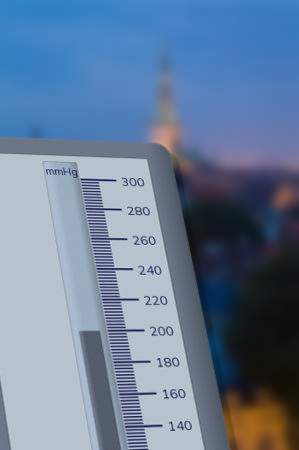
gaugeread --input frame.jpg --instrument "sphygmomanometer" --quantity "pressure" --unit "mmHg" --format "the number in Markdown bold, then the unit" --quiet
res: **200** mmHg
